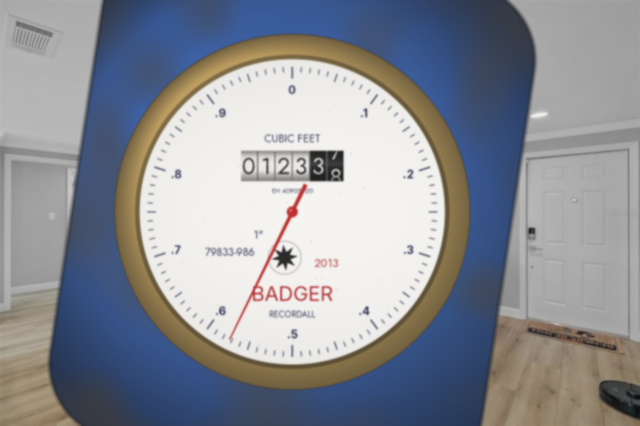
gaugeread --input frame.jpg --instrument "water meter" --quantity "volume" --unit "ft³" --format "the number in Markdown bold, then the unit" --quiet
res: **12337.57** ft³
